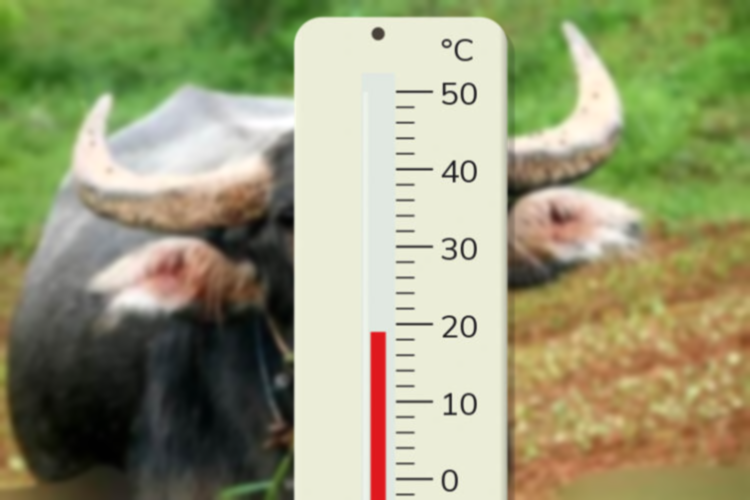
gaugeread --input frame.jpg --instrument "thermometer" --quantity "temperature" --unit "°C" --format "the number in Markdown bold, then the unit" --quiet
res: **19** °C
